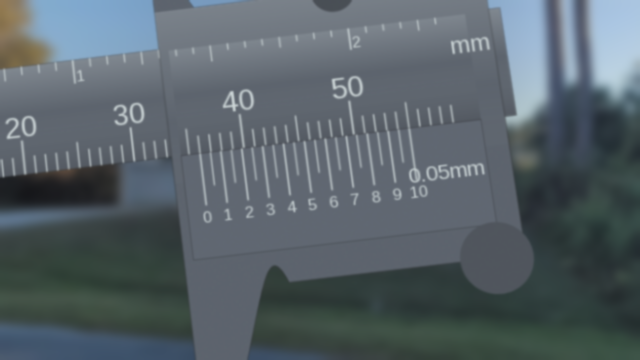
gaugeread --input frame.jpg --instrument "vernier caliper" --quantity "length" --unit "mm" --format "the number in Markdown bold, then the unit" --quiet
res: **36.0** mm
